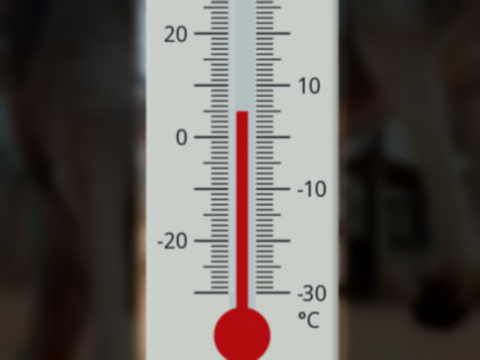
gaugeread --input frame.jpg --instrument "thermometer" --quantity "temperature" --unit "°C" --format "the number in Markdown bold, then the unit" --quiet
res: **5** °C
